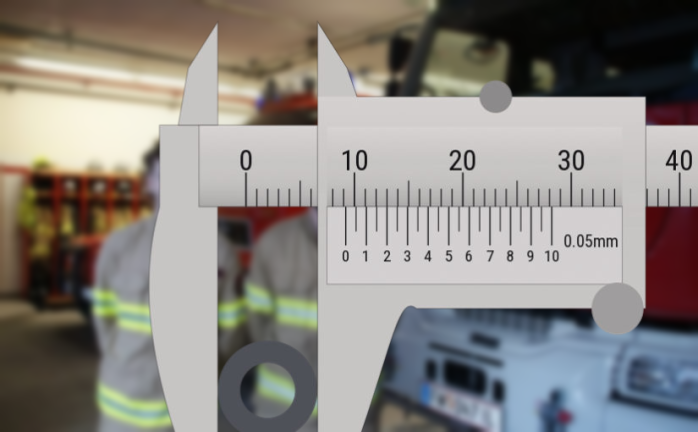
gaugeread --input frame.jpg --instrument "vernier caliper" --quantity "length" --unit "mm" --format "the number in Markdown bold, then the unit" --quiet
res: **9.2** mm
